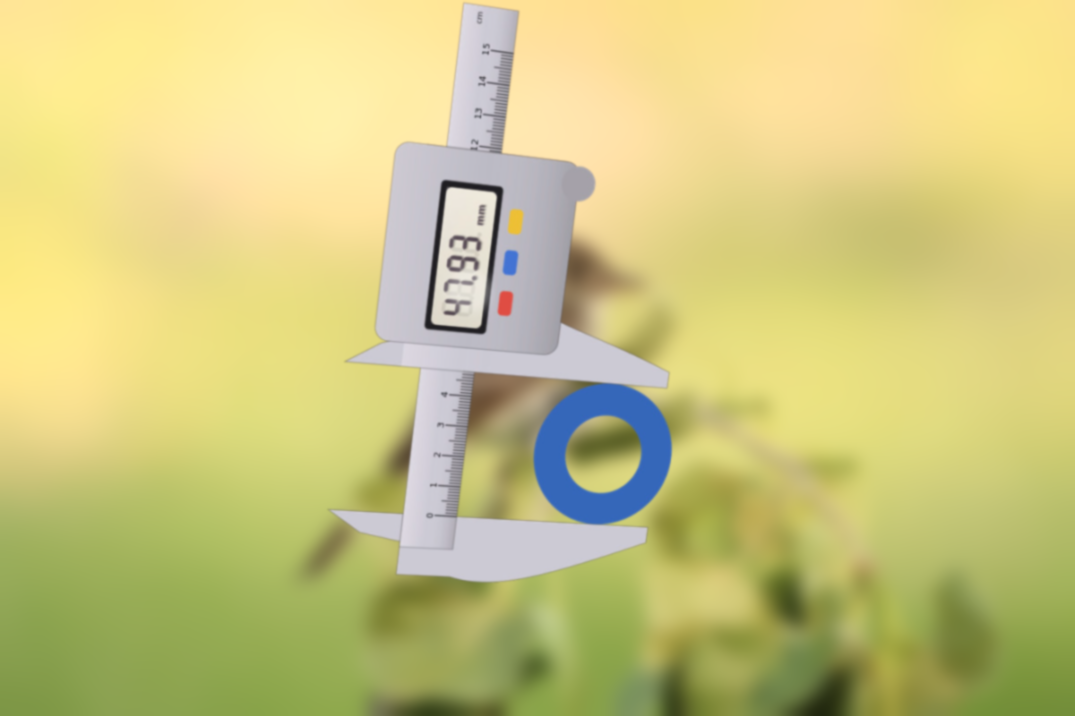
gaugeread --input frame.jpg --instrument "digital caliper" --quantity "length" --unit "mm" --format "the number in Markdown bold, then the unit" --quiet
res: **47.93** mm
